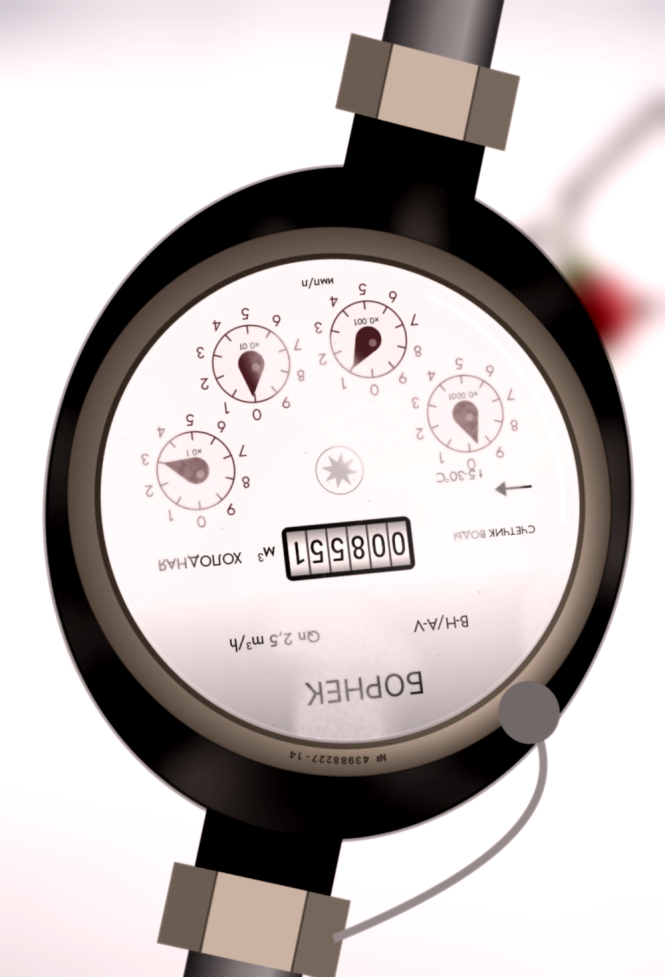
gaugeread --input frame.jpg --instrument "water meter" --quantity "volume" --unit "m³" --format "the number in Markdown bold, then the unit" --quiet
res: **8551.3009** m³
